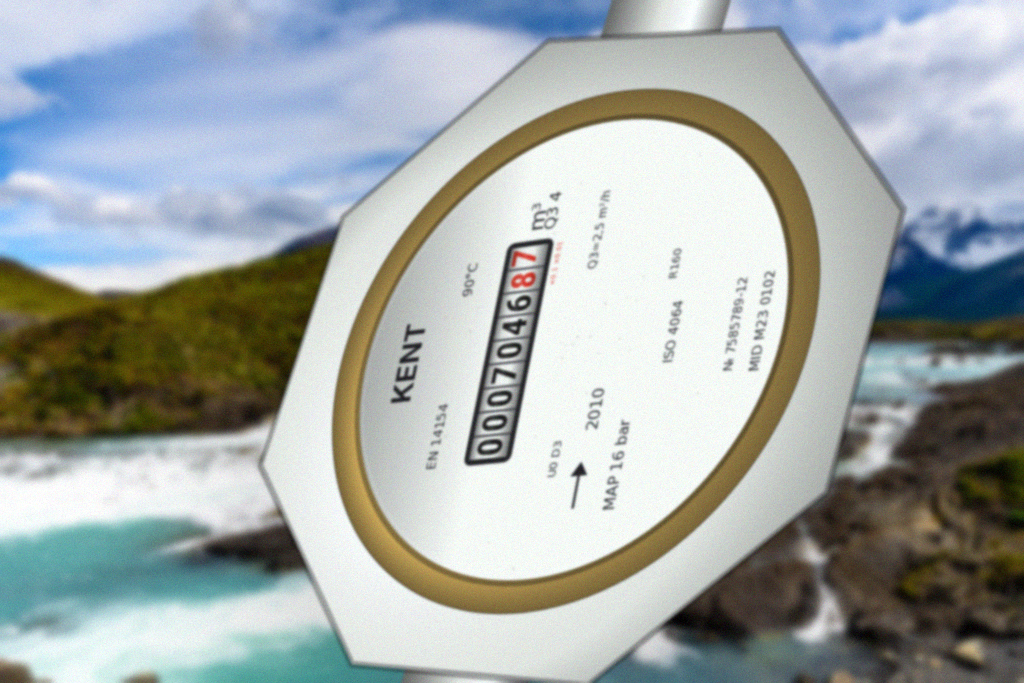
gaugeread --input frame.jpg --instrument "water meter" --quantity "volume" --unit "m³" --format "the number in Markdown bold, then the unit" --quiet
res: **7046.87** m³
